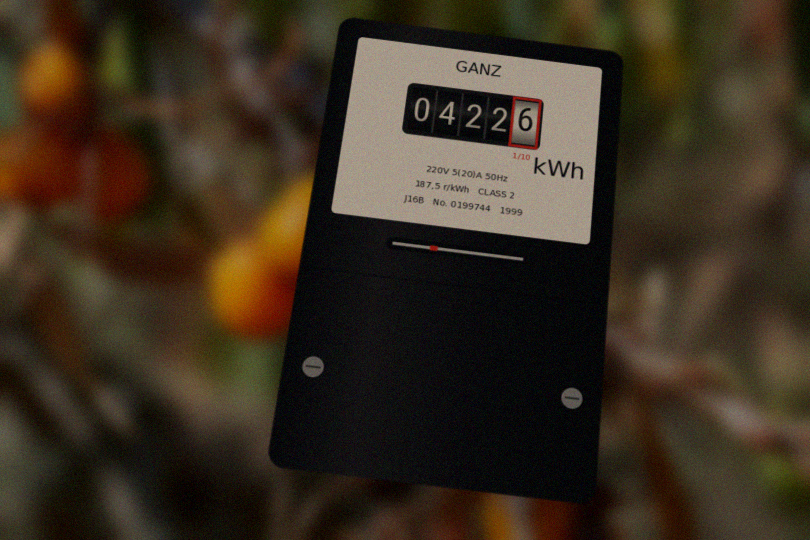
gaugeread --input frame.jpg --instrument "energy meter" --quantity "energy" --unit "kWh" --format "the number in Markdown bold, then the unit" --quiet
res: **422.6** kWh
